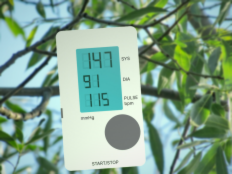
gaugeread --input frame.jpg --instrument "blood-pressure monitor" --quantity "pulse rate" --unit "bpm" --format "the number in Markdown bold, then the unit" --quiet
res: **115** bpm
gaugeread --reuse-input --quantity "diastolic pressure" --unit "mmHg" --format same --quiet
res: **91** mmHg
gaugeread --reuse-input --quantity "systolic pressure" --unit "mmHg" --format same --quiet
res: **147** mmHg
